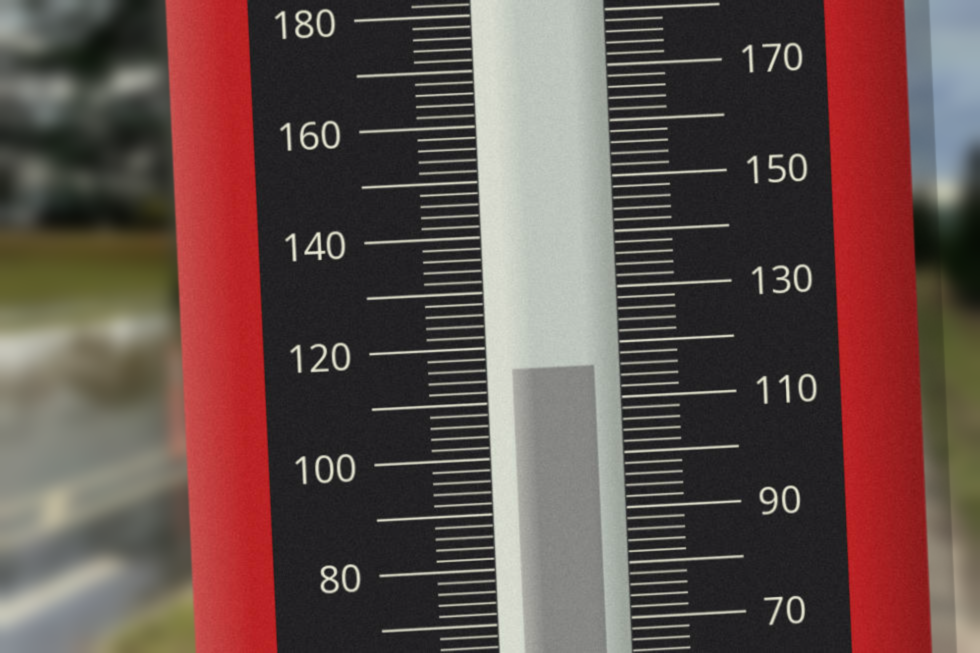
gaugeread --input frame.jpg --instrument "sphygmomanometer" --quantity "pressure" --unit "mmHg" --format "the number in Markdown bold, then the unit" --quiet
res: **116** mmHg
